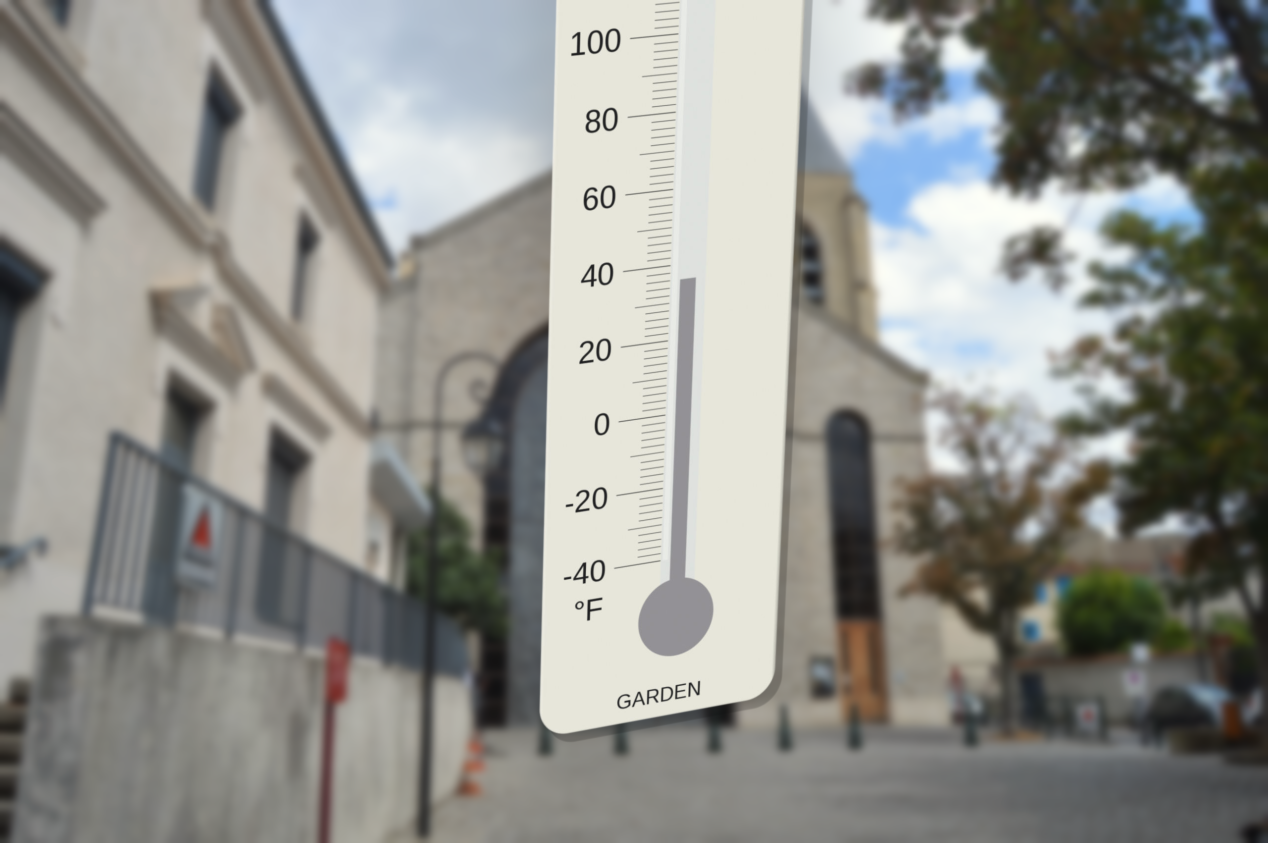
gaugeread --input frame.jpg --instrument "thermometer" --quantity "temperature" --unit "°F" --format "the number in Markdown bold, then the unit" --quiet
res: **36** °F
